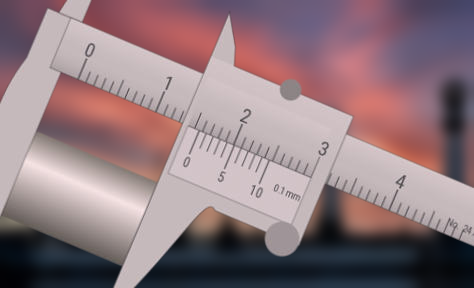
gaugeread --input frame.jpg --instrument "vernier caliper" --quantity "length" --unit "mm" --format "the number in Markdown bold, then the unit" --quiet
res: **15.6** mm
